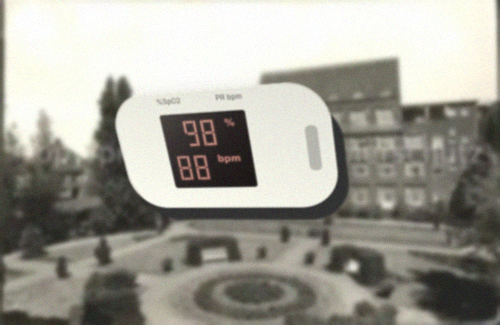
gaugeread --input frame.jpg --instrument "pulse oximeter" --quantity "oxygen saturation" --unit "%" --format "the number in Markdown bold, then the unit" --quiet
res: **98** %
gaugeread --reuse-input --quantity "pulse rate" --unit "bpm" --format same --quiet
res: **88** bpm
